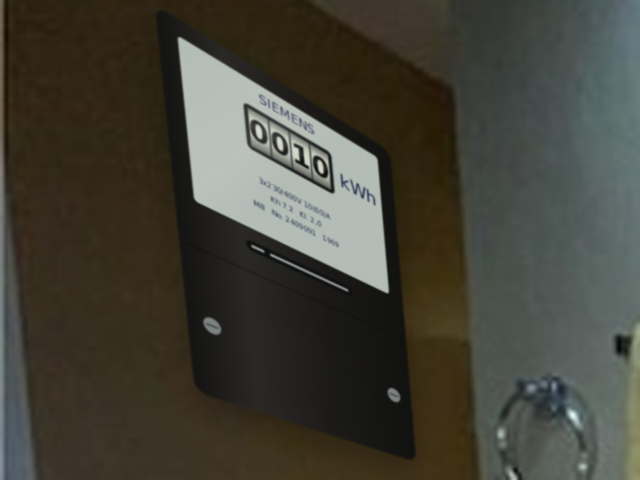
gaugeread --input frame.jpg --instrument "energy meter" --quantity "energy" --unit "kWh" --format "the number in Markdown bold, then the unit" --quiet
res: **10** kWh
